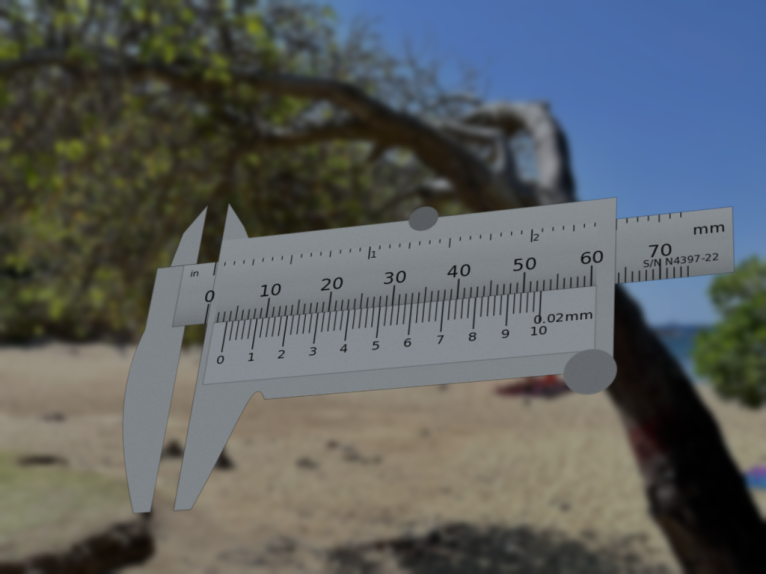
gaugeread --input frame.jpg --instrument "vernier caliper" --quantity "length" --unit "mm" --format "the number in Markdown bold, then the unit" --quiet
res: **3.6** mm
